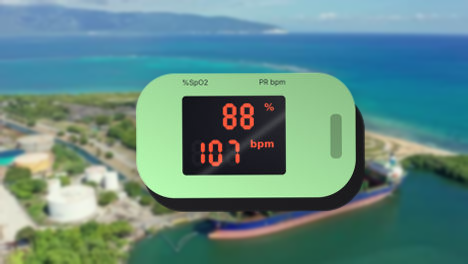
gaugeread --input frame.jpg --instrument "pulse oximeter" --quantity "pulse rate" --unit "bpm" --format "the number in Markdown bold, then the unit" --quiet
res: **107** bpm
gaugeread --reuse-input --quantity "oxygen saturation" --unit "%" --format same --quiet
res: **88** %
